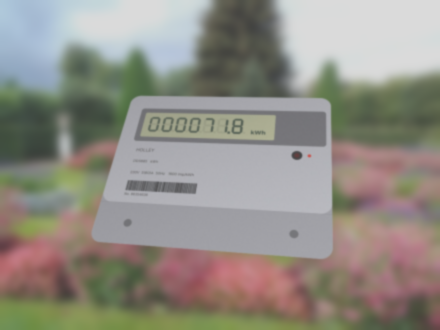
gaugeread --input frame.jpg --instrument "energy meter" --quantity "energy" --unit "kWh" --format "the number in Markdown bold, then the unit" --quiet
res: **71.8** kWh
